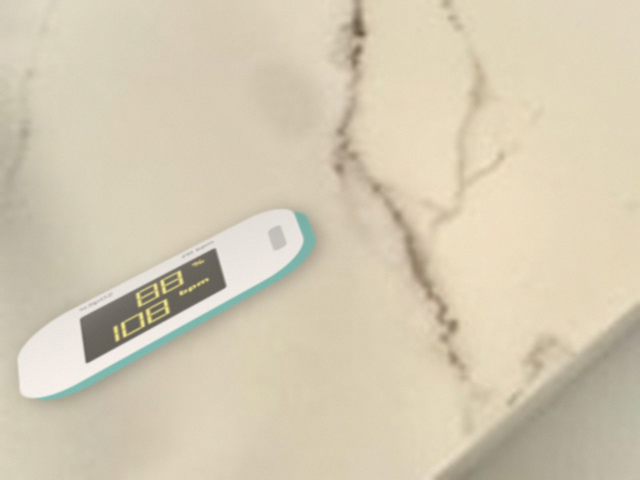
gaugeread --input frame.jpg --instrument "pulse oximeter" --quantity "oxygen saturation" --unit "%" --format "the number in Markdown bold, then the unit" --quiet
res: **88** %
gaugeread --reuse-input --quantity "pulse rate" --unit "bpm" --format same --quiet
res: **108** bpm
